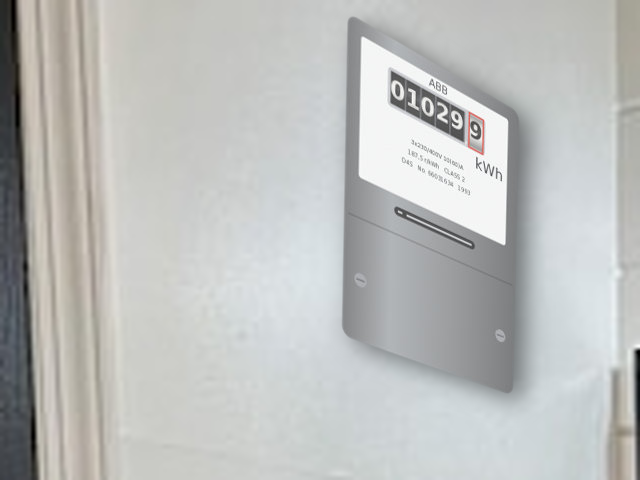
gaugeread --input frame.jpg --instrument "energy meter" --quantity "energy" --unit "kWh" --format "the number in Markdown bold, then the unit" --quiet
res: **1029.9** kWh
